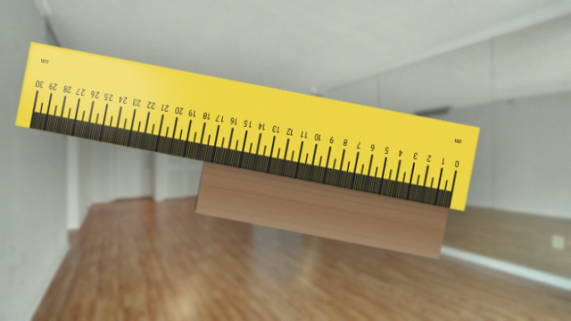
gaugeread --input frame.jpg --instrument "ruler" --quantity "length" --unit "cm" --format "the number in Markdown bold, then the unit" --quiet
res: **17.5** cm
